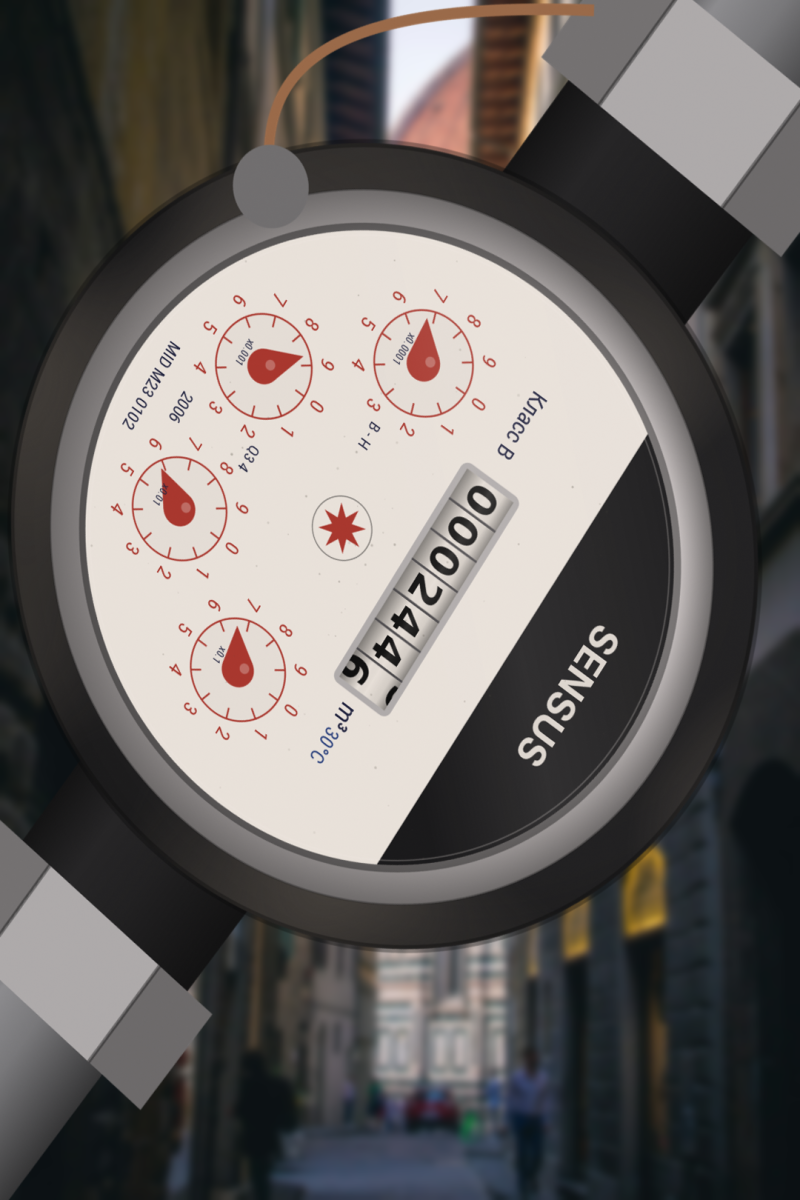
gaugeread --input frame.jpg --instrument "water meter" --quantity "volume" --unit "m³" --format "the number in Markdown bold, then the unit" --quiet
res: **2445.6586** m³
